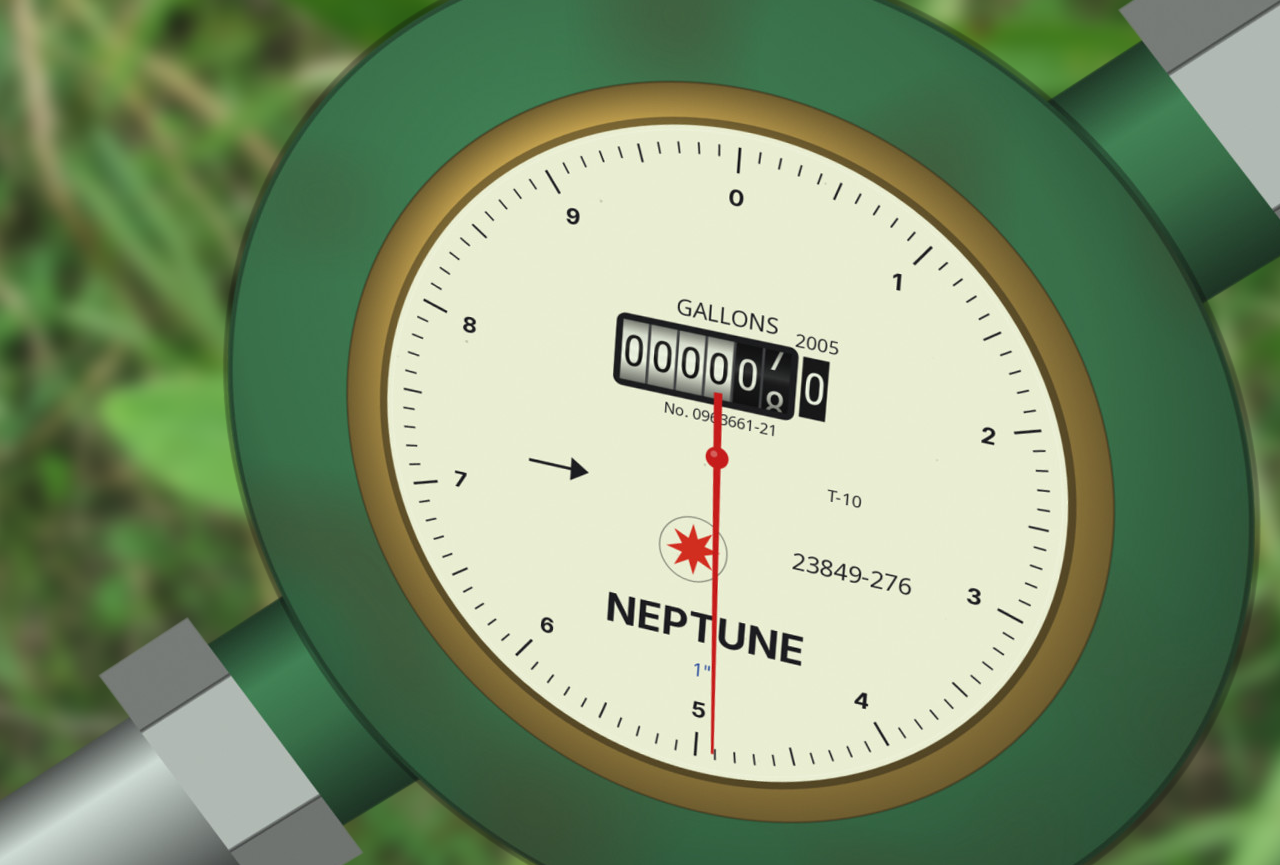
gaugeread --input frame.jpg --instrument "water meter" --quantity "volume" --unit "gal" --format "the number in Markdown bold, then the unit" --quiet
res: **74.9** gal
